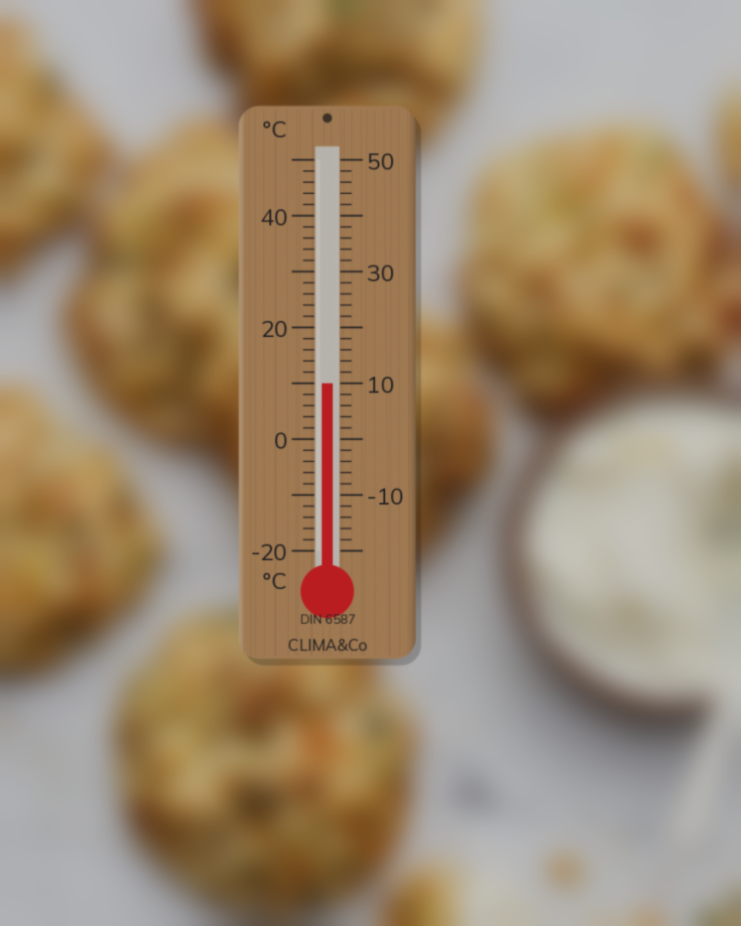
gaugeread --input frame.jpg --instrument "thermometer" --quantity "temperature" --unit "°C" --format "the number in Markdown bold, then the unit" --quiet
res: **10** °C
